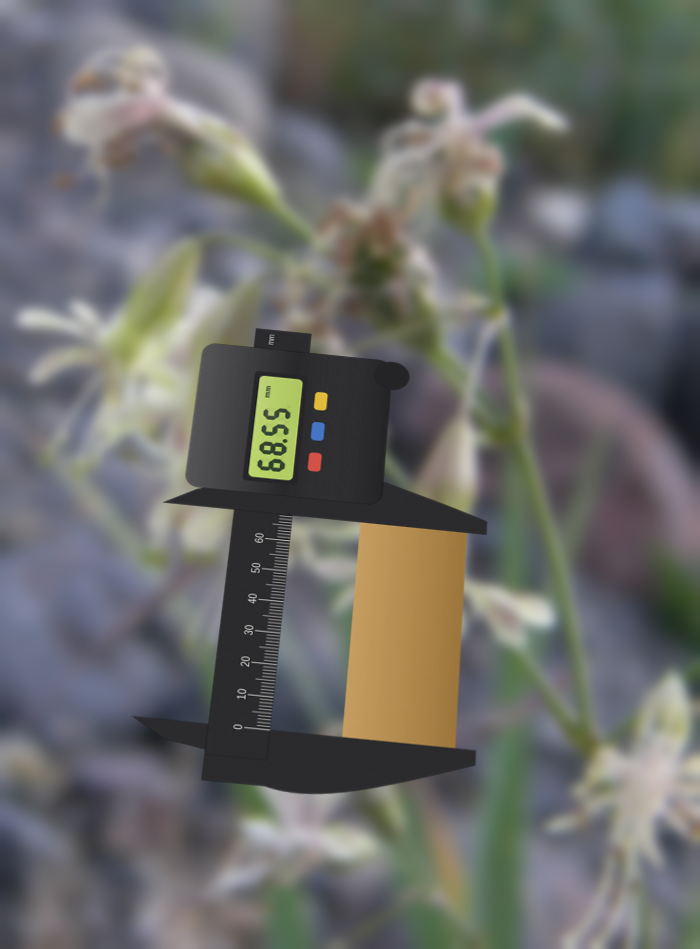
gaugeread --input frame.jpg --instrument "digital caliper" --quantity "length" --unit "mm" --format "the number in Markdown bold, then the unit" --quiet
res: **68.55** mm
